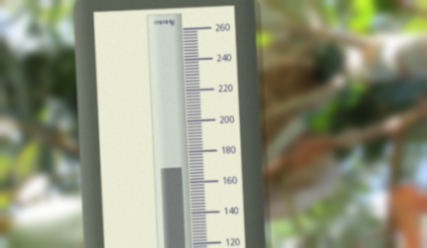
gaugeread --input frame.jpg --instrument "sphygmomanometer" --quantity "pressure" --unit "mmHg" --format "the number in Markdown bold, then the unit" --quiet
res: **170** mmHg
